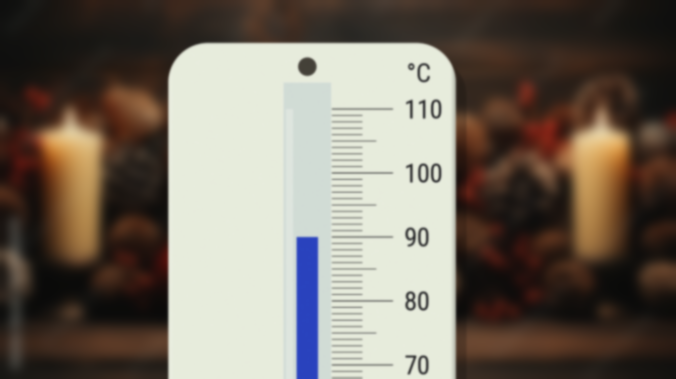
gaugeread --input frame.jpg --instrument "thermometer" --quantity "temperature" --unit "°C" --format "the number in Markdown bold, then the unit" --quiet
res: **90** °C
